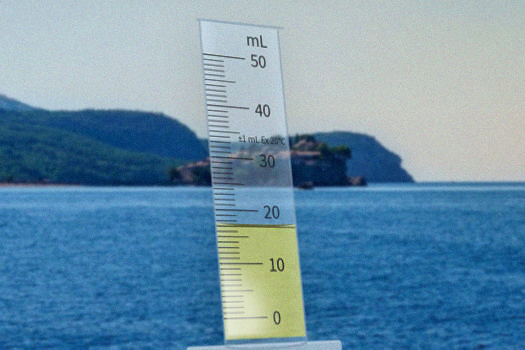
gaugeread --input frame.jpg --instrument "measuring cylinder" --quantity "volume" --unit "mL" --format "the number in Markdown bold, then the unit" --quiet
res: **17** mL
